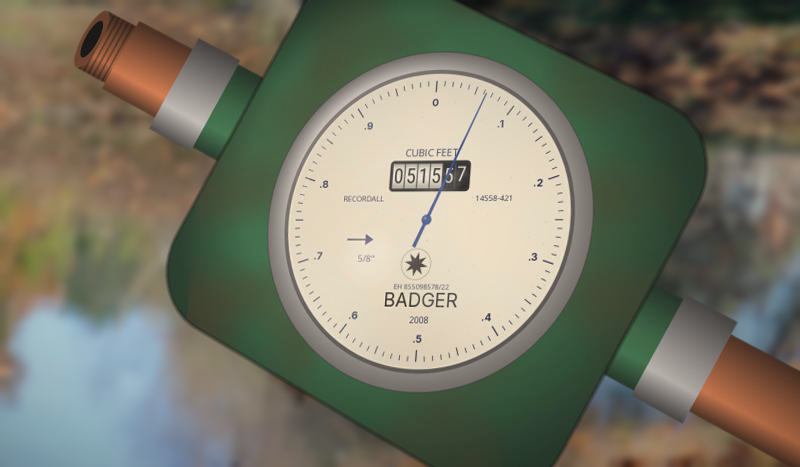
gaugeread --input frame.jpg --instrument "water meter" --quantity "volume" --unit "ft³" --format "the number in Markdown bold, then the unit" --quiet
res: **51557.06** ft³
